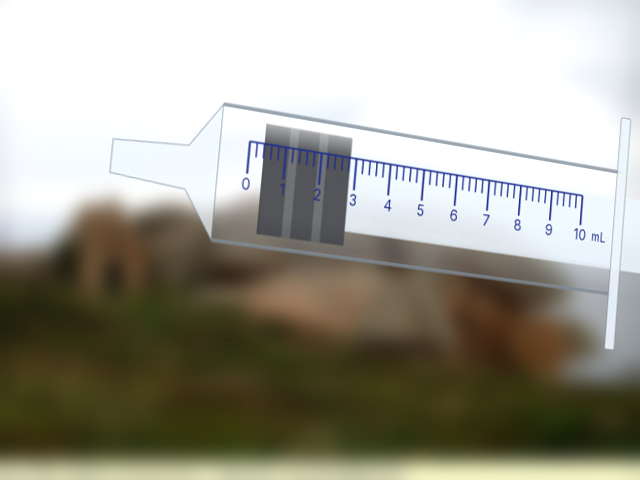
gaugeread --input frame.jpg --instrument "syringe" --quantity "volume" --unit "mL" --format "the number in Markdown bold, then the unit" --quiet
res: **0.4** mL
